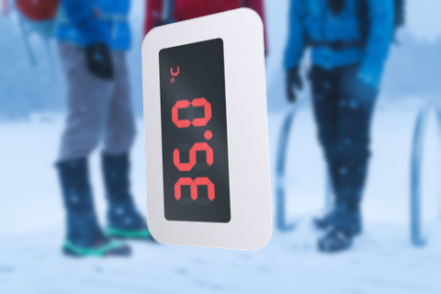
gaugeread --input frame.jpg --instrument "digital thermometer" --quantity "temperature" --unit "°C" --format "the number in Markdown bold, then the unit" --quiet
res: **35.0** °C
